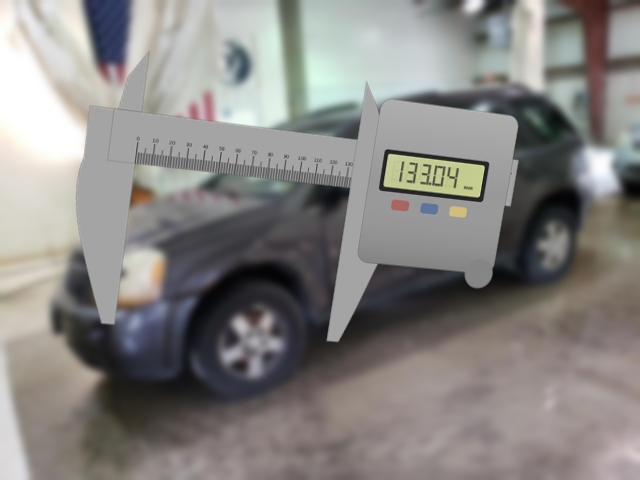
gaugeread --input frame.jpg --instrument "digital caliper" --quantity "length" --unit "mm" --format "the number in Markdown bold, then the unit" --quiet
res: **133.04** mm
